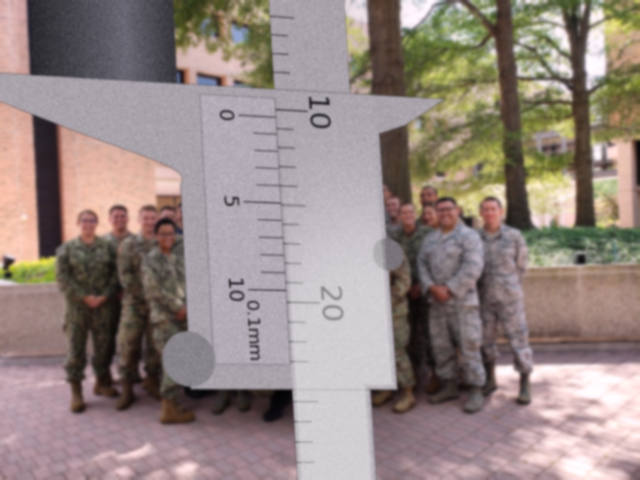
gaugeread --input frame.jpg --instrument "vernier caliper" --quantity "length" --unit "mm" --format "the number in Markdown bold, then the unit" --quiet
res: **10.4** mm
